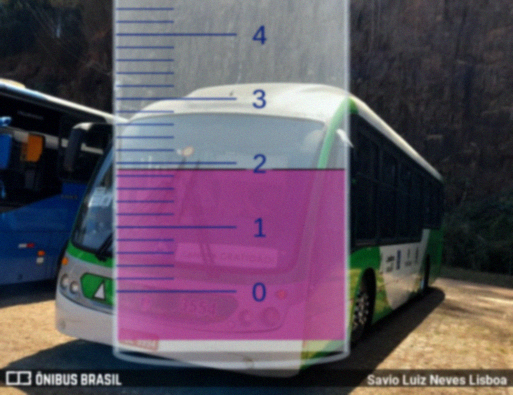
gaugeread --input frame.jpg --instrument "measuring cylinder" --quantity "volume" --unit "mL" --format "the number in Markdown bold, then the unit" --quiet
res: **1.9** mL
